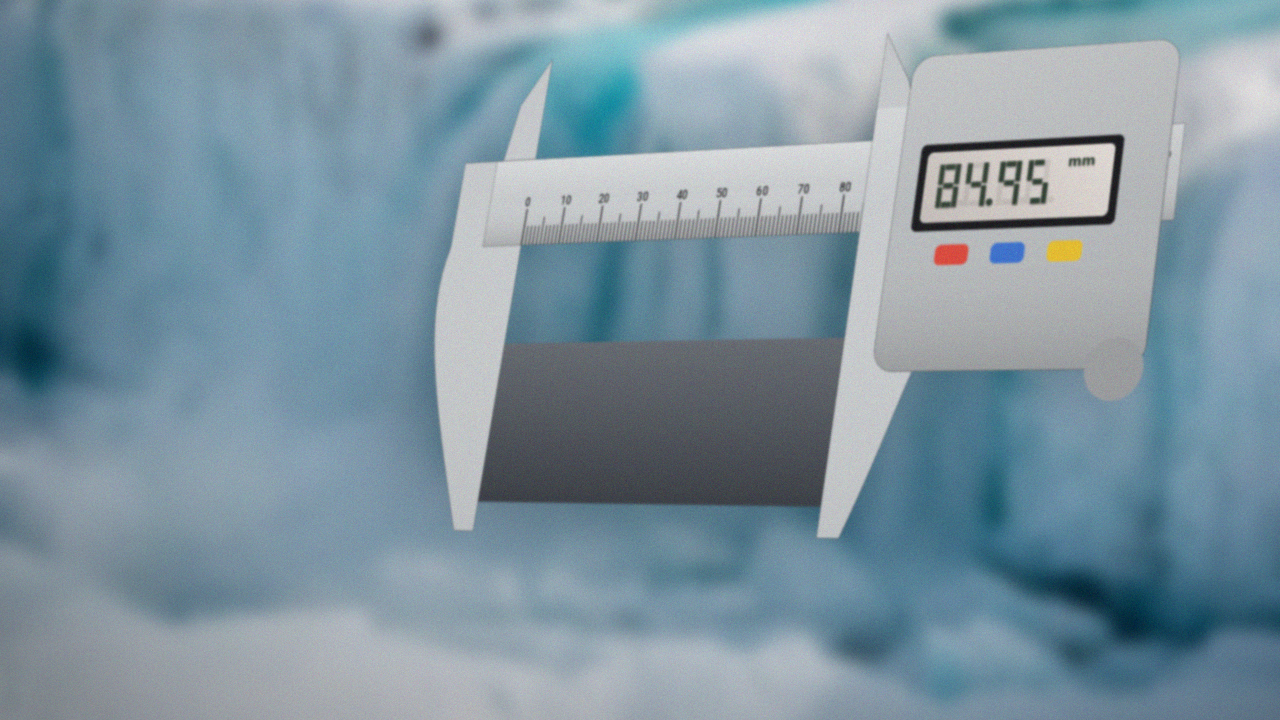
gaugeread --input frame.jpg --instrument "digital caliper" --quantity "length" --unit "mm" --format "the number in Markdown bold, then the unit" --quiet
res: **84.95** mm
